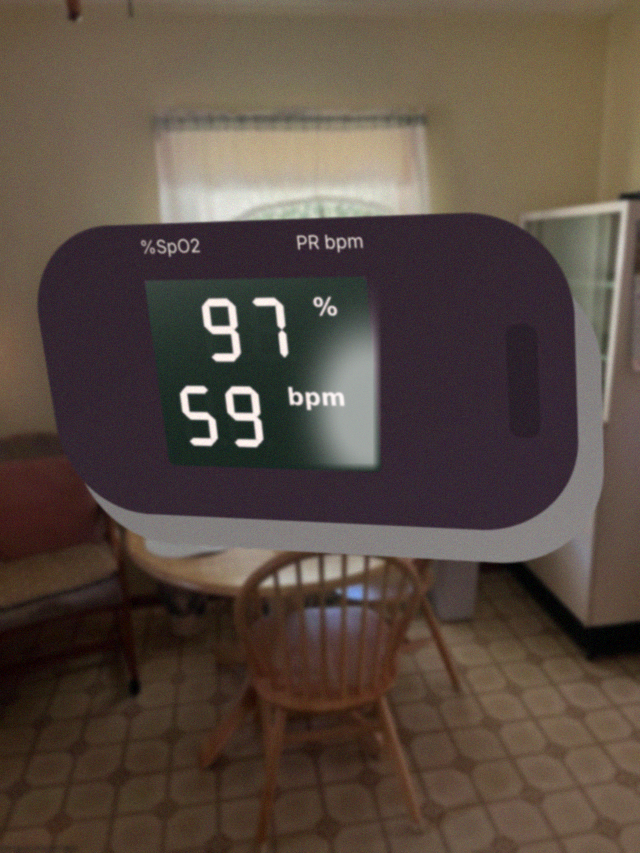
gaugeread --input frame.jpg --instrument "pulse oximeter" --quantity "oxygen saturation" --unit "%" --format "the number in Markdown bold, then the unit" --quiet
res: **97** %
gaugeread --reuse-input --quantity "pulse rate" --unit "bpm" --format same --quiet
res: **59** bpm
